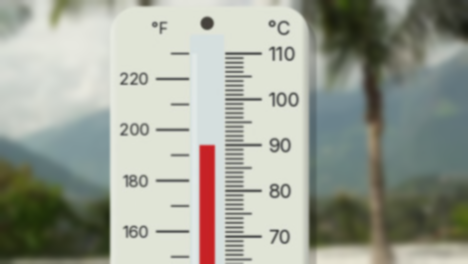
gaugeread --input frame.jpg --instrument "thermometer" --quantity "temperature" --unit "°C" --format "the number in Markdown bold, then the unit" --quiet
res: **90** °C
